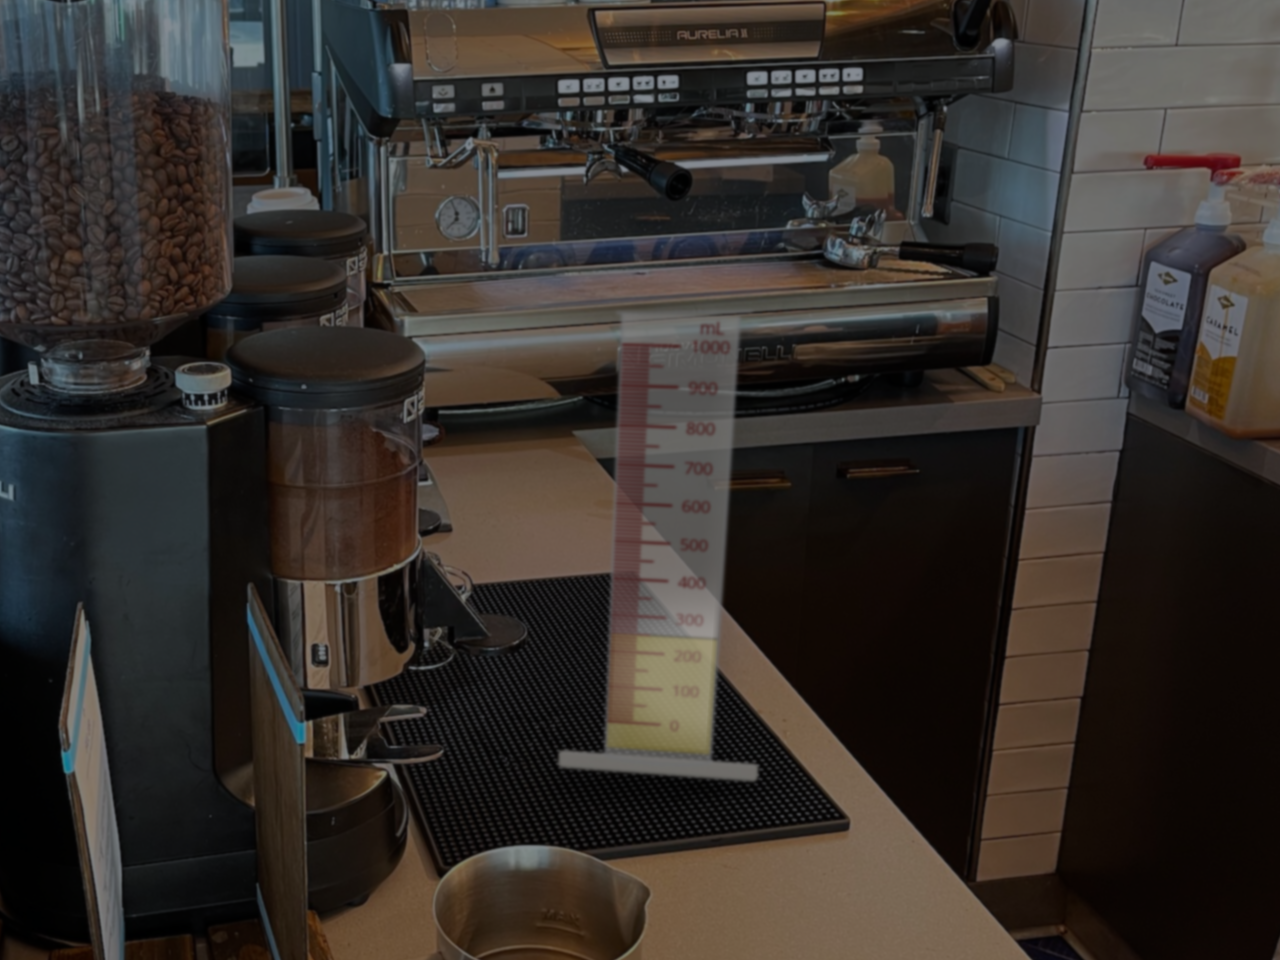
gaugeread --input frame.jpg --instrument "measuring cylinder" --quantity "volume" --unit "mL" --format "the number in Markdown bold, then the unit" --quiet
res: **250** mL
